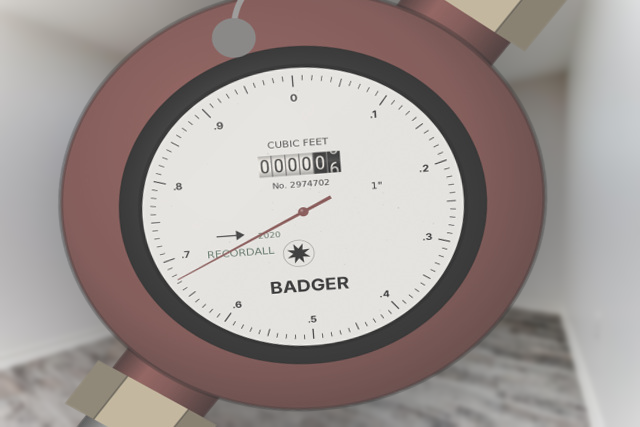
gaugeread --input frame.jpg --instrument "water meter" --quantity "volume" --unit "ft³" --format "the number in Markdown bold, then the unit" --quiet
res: **5.67** ft³
